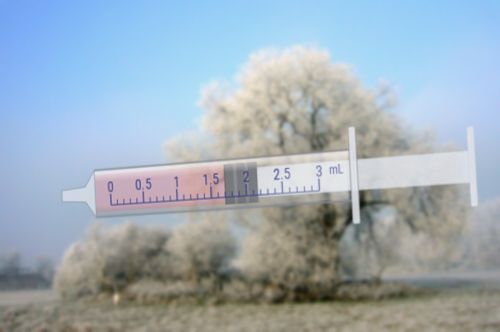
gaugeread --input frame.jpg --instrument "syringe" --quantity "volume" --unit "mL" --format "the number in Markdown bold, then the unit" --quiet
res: **1.7** mL
